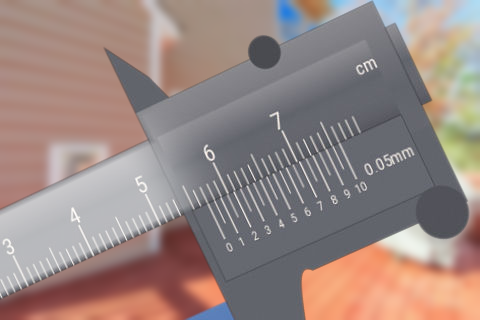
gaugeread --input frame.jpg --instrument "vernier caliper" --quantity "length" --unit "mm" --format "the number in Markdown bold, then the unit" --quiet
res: **57.0** mm
